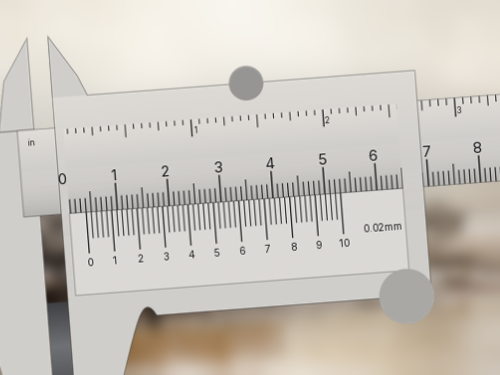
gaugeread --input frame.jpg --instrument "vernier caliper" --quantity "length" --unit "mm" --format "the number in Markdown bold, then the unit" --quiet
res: **4.0** mm
